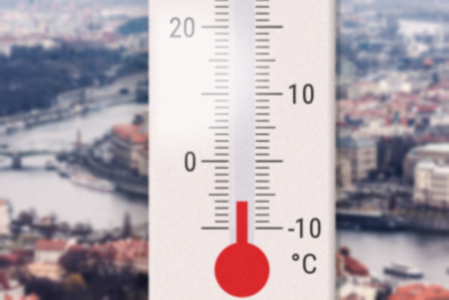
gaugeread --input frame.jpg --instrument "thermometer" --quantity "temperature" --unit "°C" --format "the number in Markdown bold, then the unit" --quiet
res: **-6** °C
